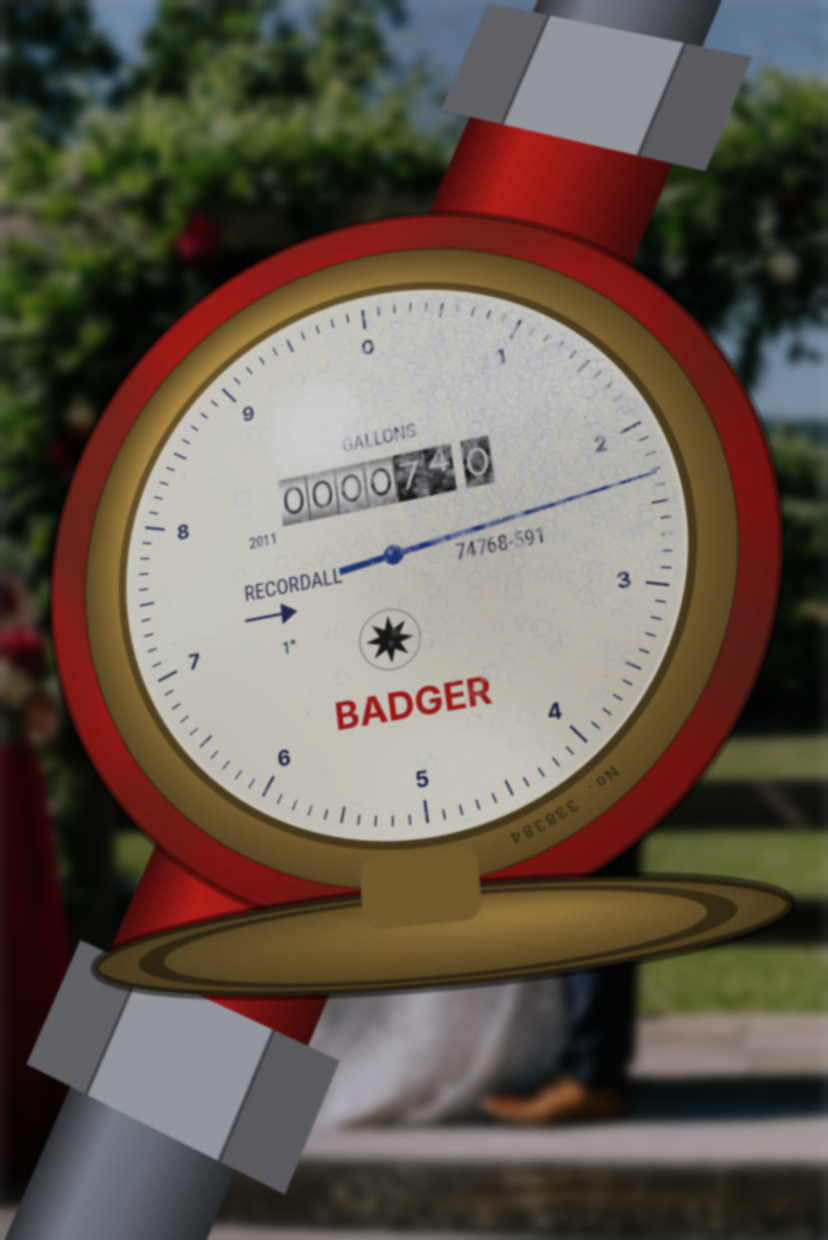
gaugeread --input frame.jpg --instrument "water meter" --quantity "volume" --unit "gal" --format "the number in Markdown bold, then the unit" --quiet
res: **742.3** gal
